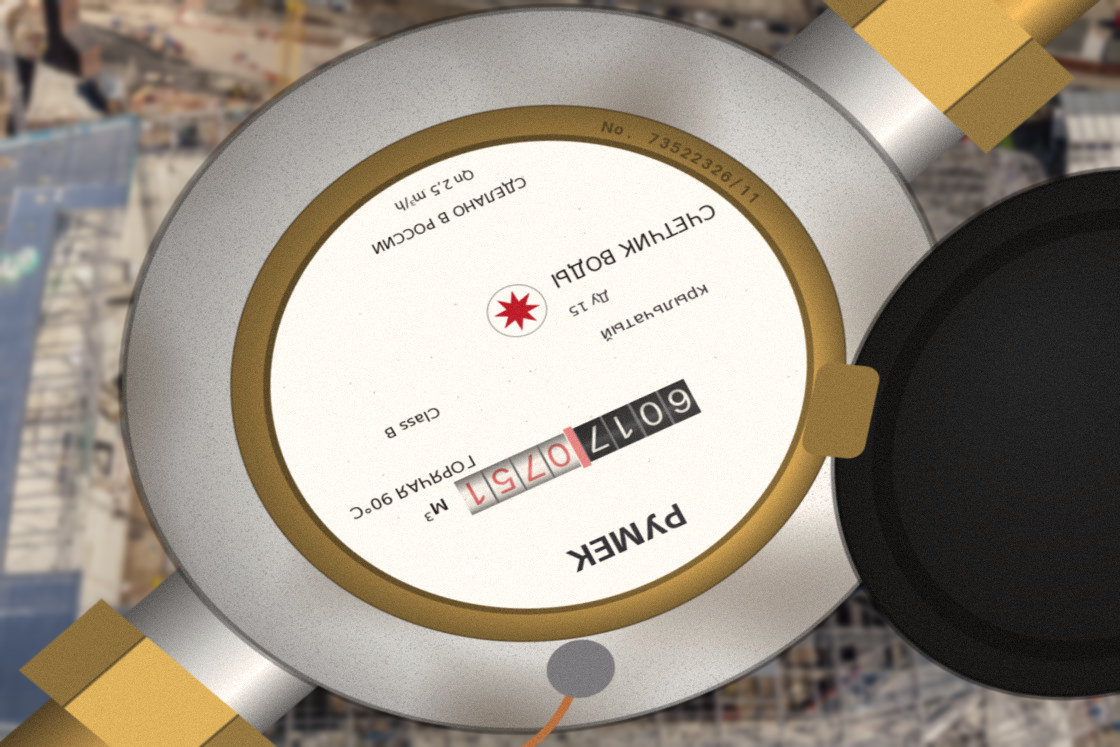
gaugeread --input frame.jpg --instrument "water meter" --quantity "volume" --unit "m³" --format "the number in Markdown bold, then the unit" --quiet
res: **6017.0751** m³
